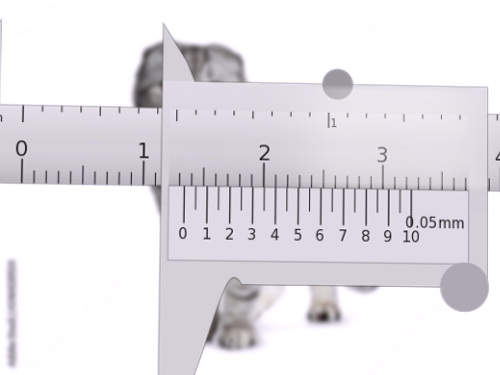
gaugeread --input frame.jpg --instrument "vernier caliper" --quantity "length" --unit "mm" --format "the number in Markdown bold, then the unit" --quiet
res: **13.4** mm
